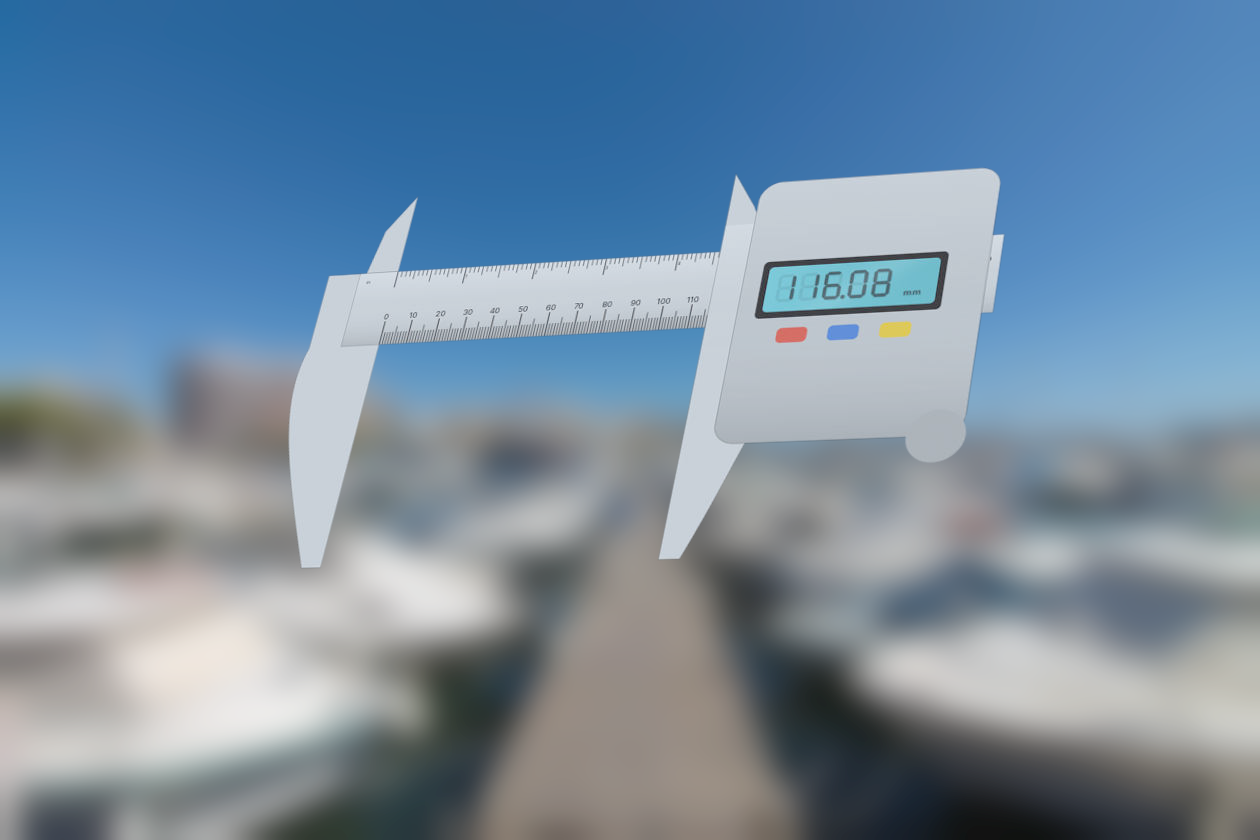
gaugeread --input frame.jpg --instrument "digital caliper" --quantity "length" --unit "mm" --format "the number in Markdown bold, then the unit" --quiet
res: **116.08** mm
